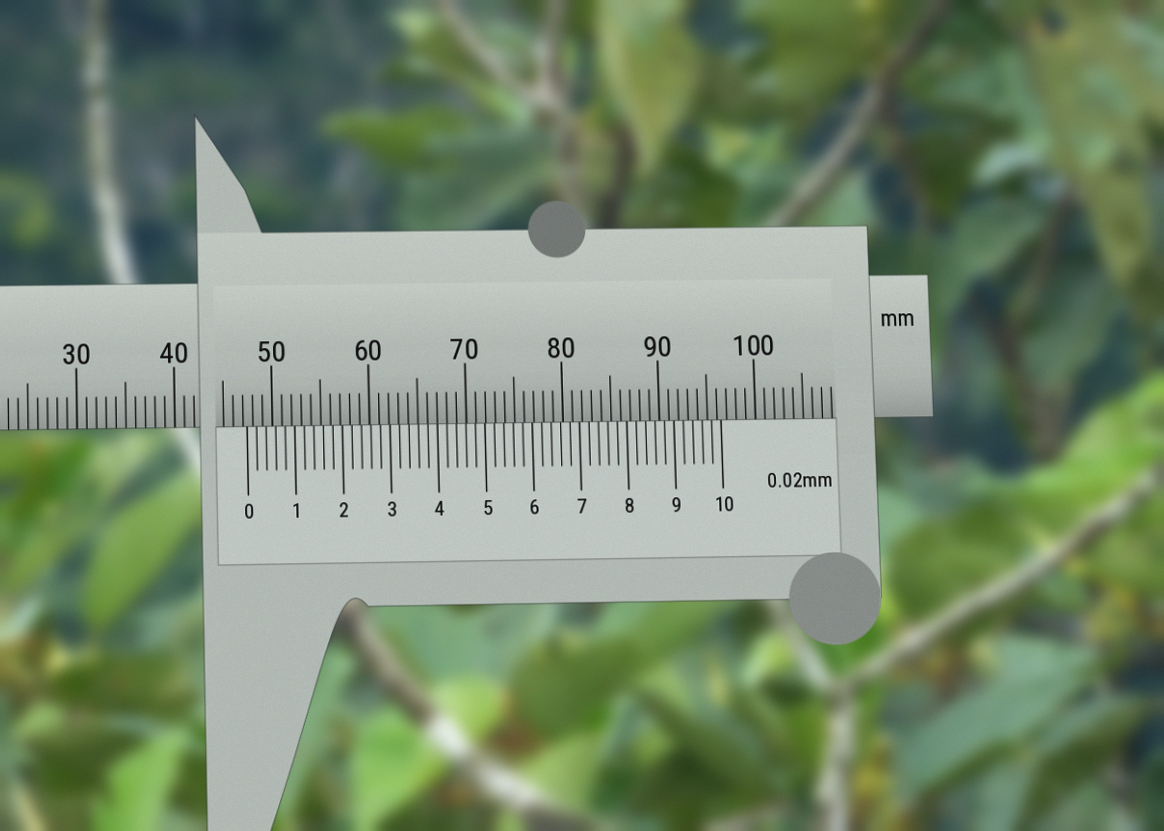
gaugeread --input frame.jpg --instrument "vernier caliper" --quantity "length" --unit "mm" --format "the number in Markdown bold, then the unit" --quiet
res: **47.4** mm
